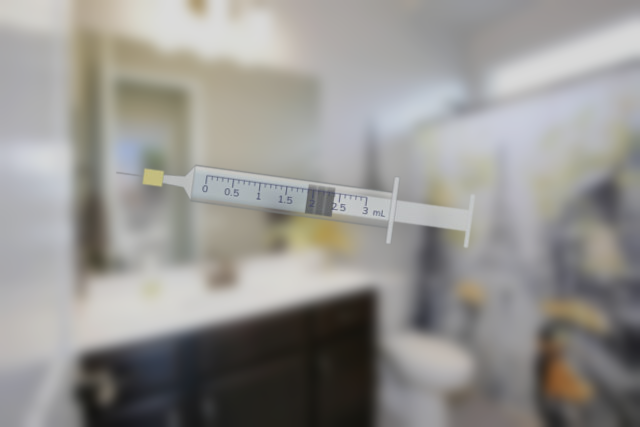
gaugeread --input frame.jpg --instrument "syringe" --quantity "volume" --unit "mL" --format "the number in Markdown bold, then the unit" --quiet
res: **1.9** mL
